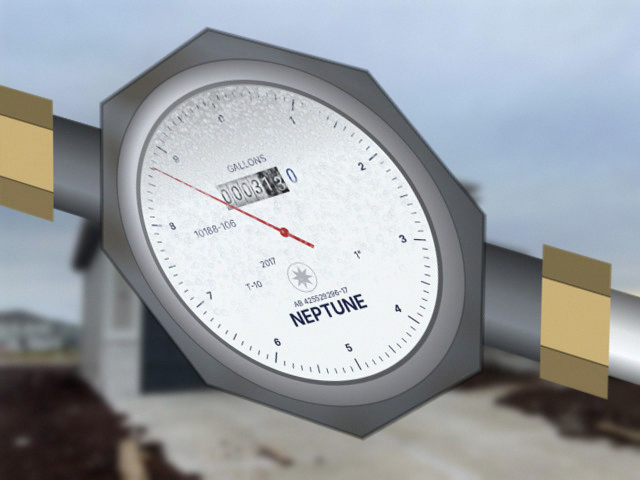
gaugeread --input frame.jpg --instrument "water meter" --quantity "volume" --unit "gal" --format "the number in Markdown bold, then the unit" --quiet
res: **3128.7** gal
